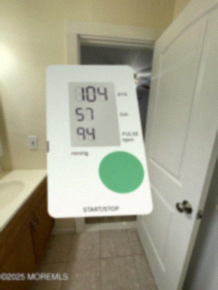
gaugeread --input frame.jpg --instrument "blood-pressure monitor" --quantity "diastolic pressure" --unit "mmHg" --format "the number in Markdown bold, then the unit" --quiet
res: **57** mmHg
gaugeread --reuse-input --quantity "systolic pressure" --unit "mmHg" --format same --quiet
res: **104** mmHg
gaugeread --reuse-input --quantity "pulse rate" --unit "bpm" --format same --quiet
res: **94** bpm
